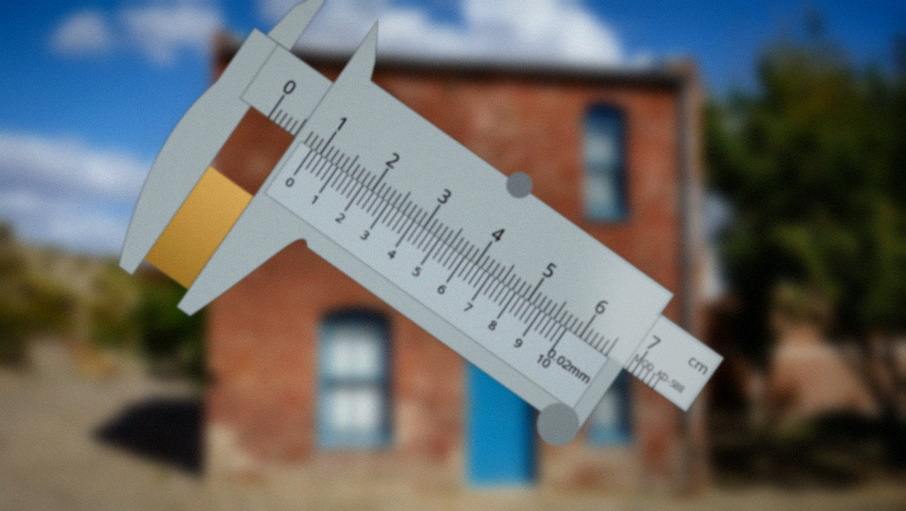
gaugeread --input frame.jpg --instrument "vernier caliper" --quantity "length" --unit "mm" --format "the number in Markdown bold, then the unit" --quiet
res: **8.5** mm
